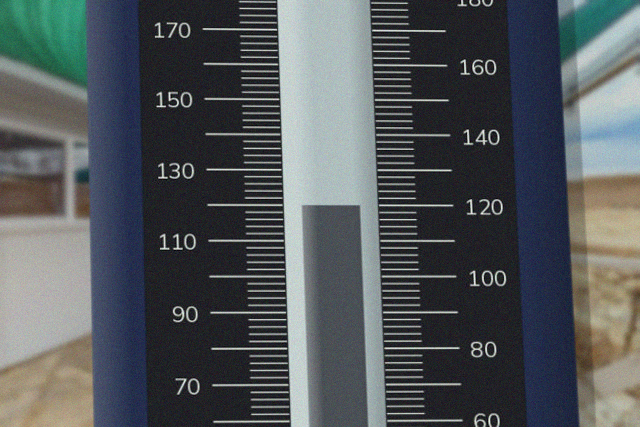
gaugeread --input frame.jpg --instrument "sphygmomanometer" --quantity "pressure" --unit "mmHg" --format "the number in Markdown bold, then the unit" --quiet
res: **120** mmHg
